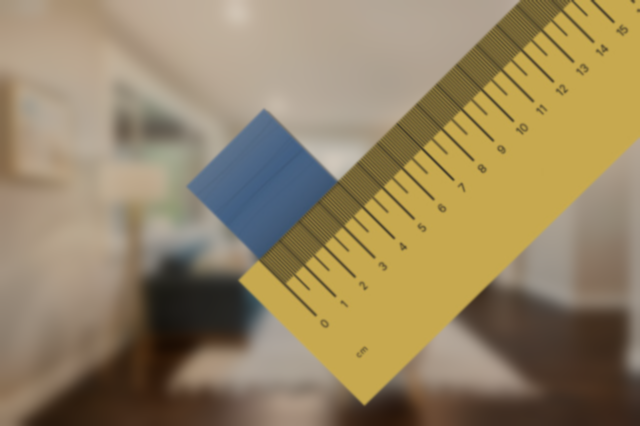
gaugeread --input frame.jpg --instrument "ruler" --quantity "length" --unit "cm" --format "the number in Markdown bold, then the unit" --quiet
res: **4** cm
